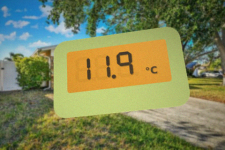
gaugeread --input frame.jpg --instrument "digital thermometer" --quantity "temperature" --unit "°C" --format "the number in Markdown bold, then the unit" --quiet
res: **11.9** °C
